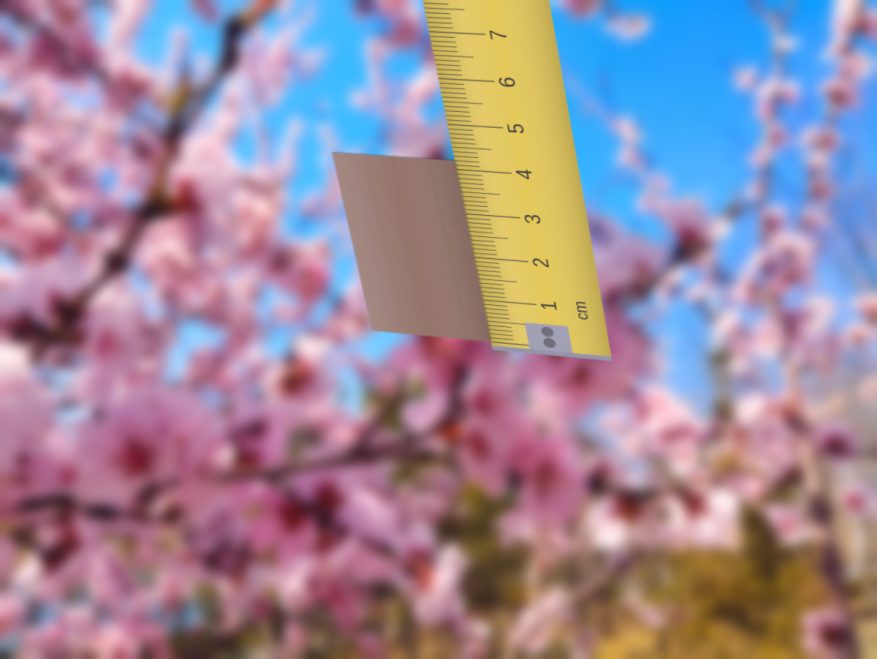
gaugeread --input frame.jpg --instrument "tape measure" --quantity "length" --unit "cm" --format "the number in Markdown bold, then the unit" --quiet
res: **4.2** cm
